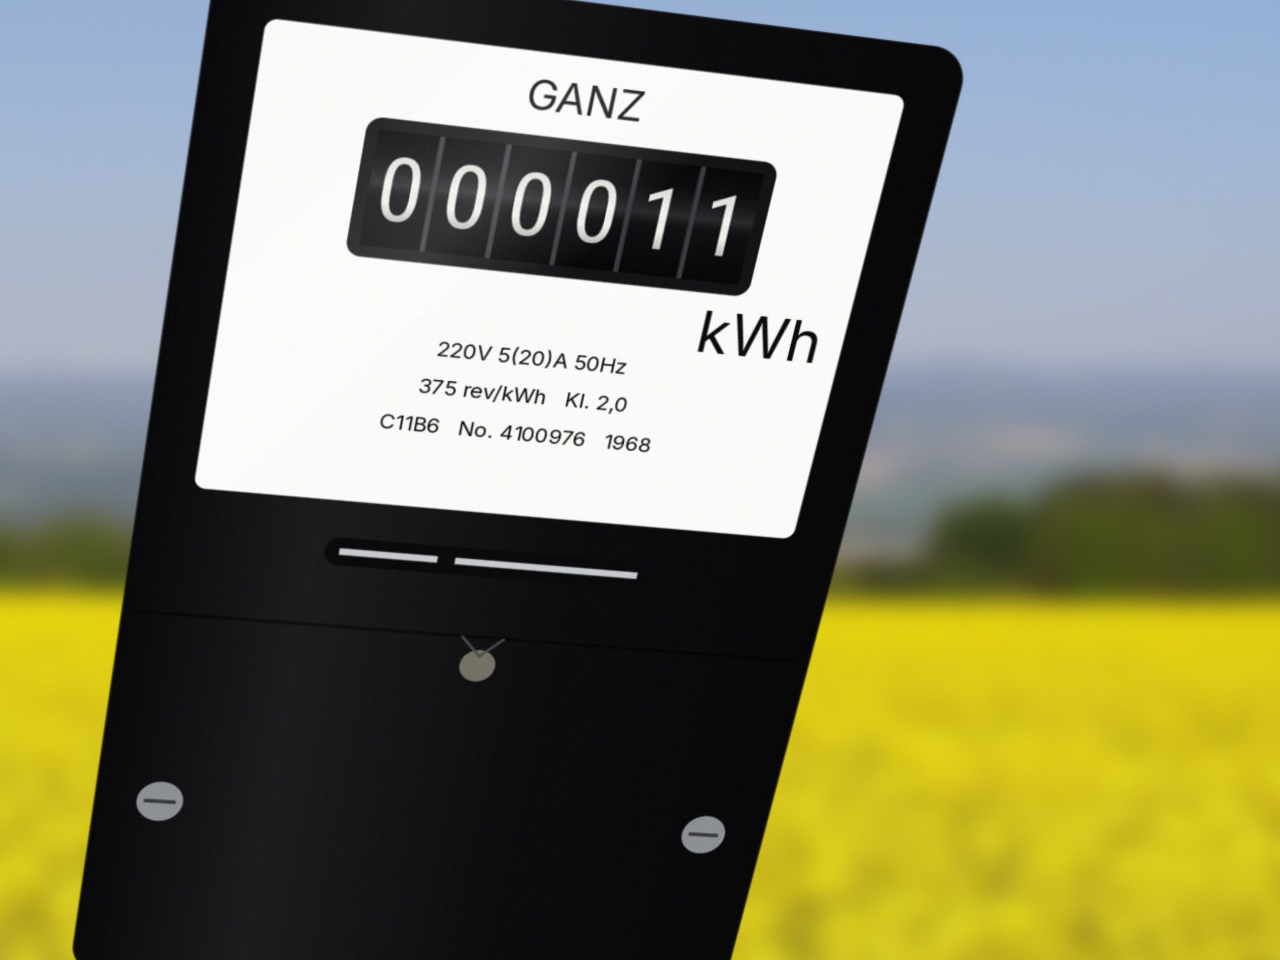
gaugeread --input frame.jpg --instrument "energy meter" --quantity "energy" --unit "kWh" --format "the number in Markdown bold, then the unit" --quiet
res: **11** kWh
